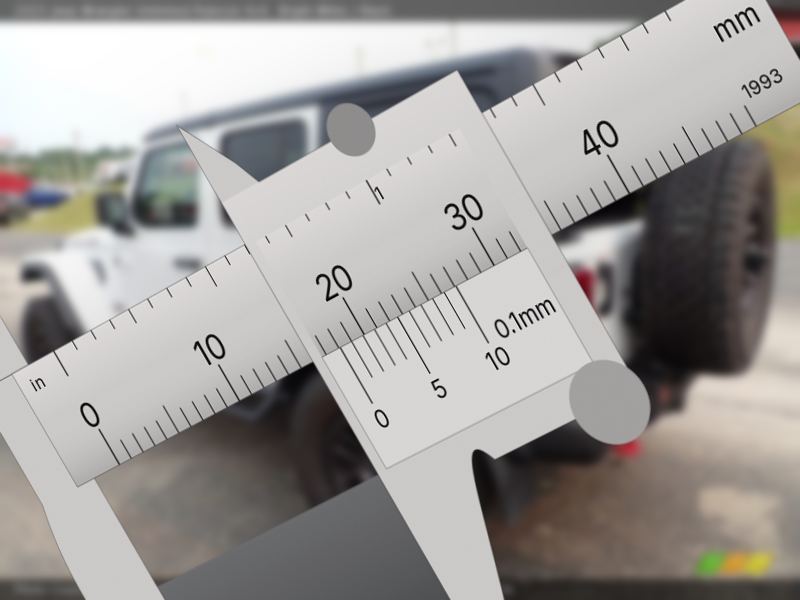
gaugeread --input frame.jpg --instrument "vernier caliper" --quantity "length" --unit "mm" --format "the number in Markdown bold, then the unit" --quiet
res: **18.1** mm
